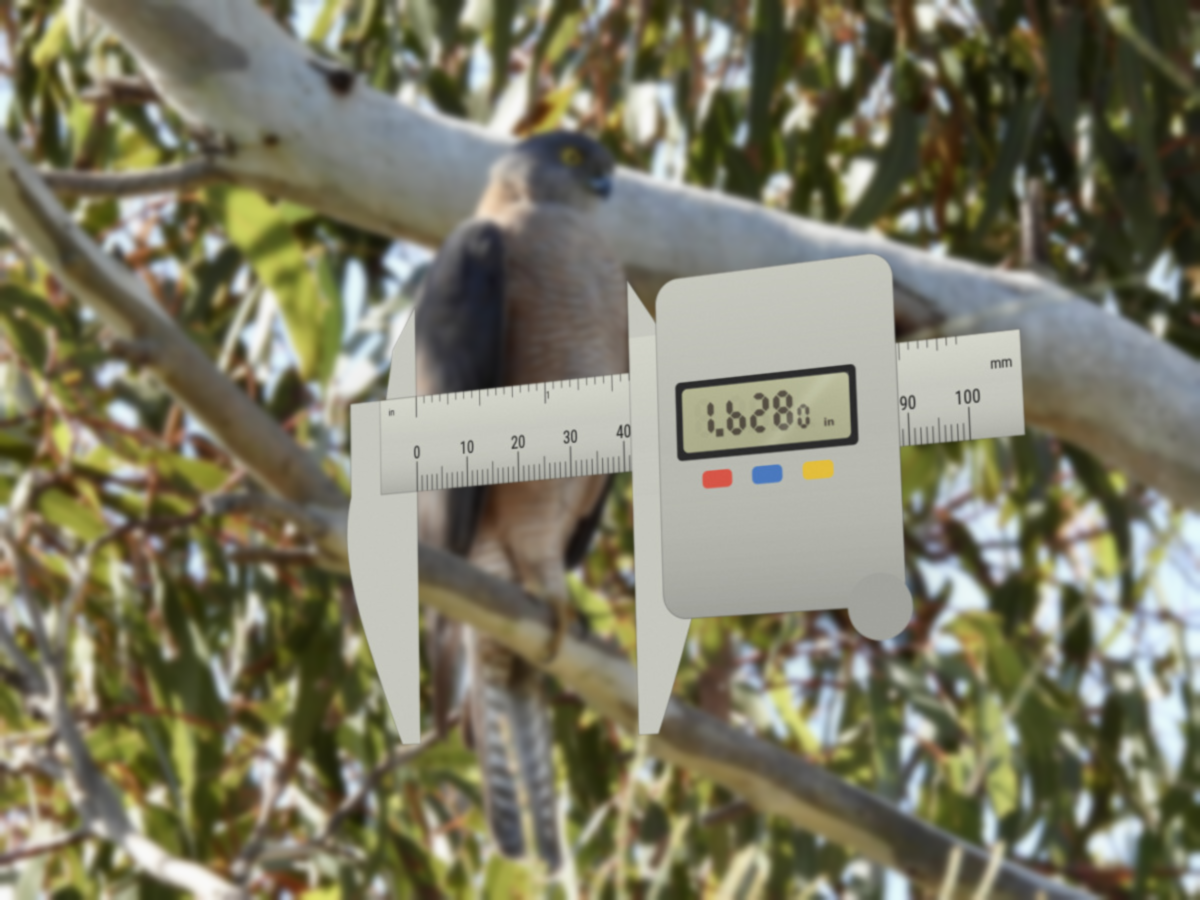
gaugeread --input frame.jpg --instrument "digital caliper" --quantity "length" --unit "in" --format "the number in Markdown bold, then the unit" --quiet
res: **1.6280** in
